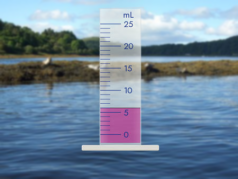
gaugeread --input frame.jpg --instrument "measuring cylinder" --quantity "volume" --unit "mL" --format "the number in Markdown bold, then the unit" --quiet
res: **6** mL
